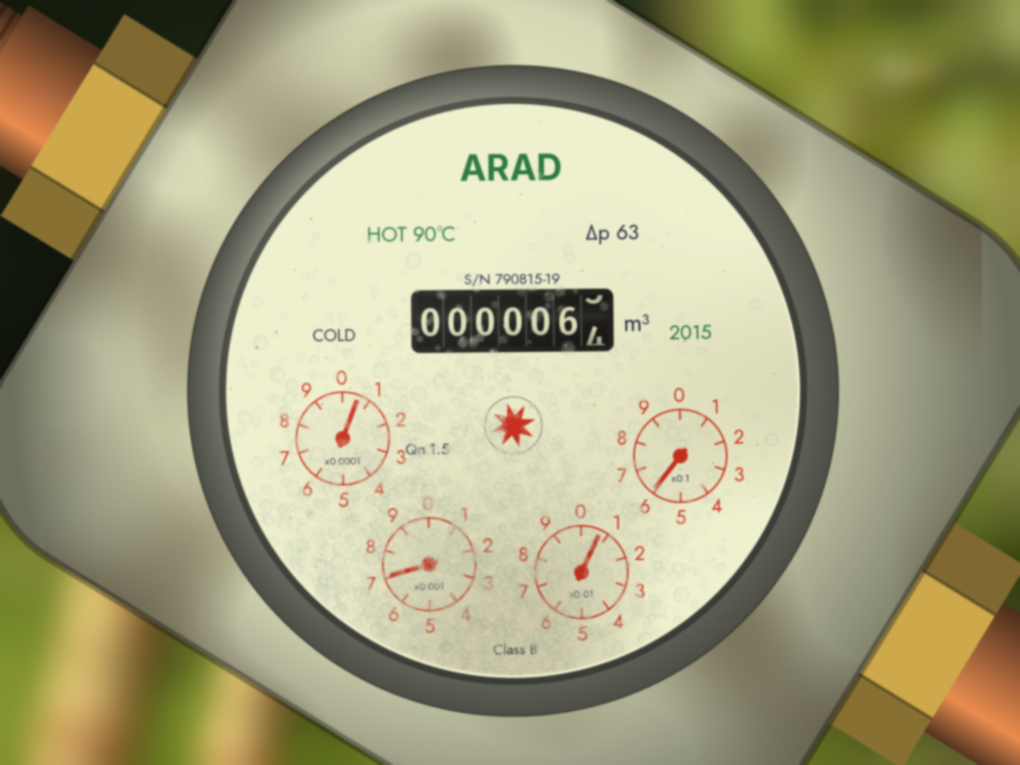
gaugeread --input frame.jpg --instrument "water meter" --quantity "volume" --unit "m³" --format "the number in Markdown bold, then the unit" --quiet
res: **63.6070** m³
